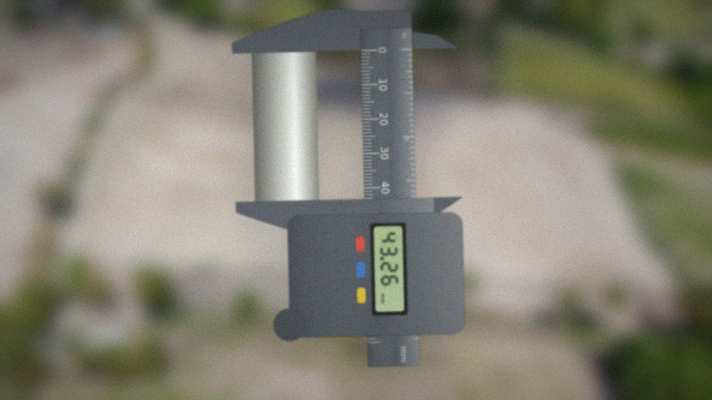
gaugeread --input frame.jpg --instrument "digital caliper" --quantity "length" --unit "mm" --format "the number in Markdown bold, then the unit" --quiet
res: **43.26** mm
